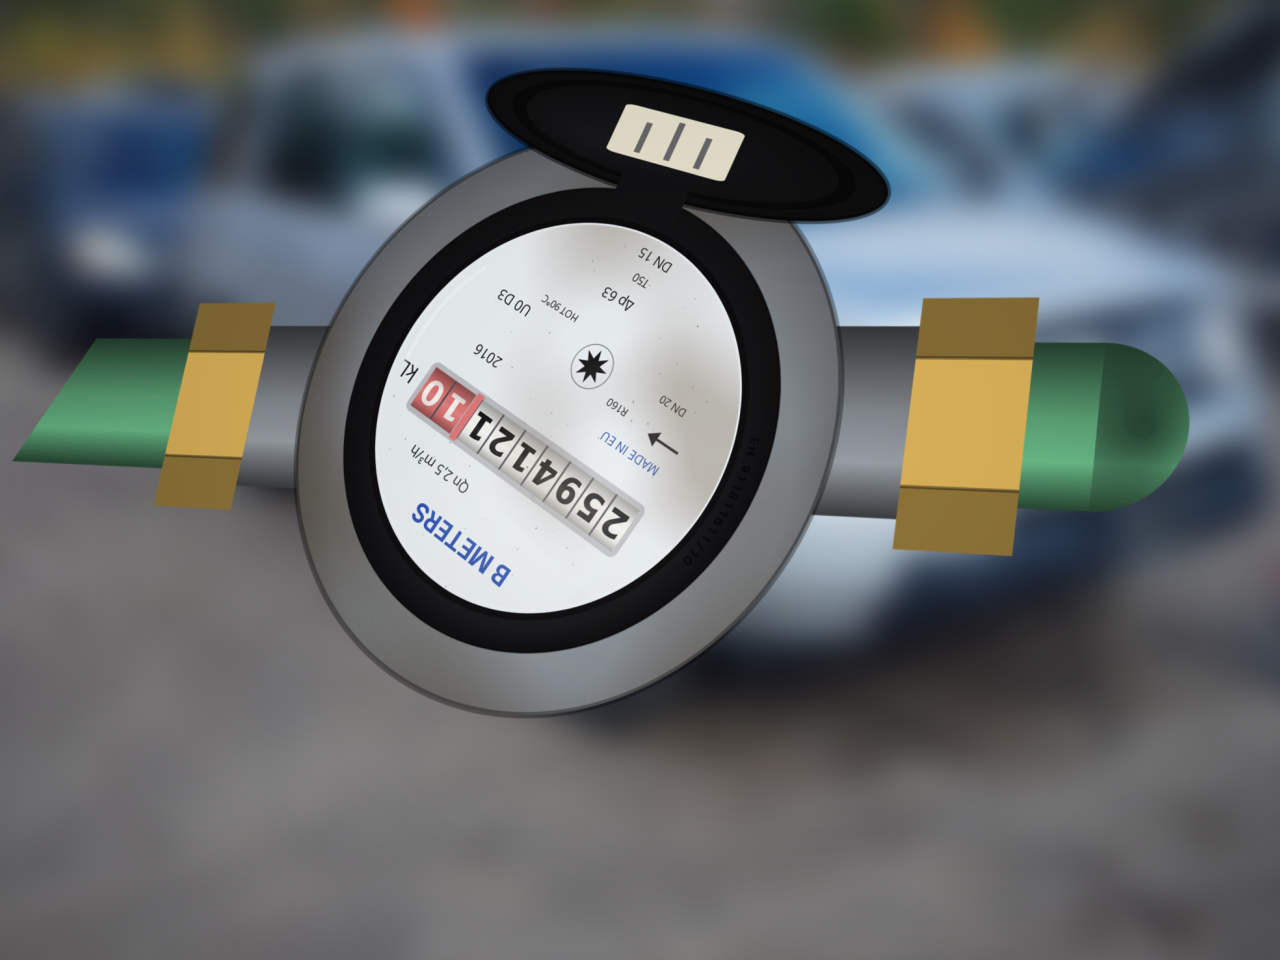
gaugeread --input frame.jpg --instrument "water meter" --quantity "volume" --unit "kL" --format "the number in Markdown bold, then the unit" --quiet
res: **2594121.10** kL
